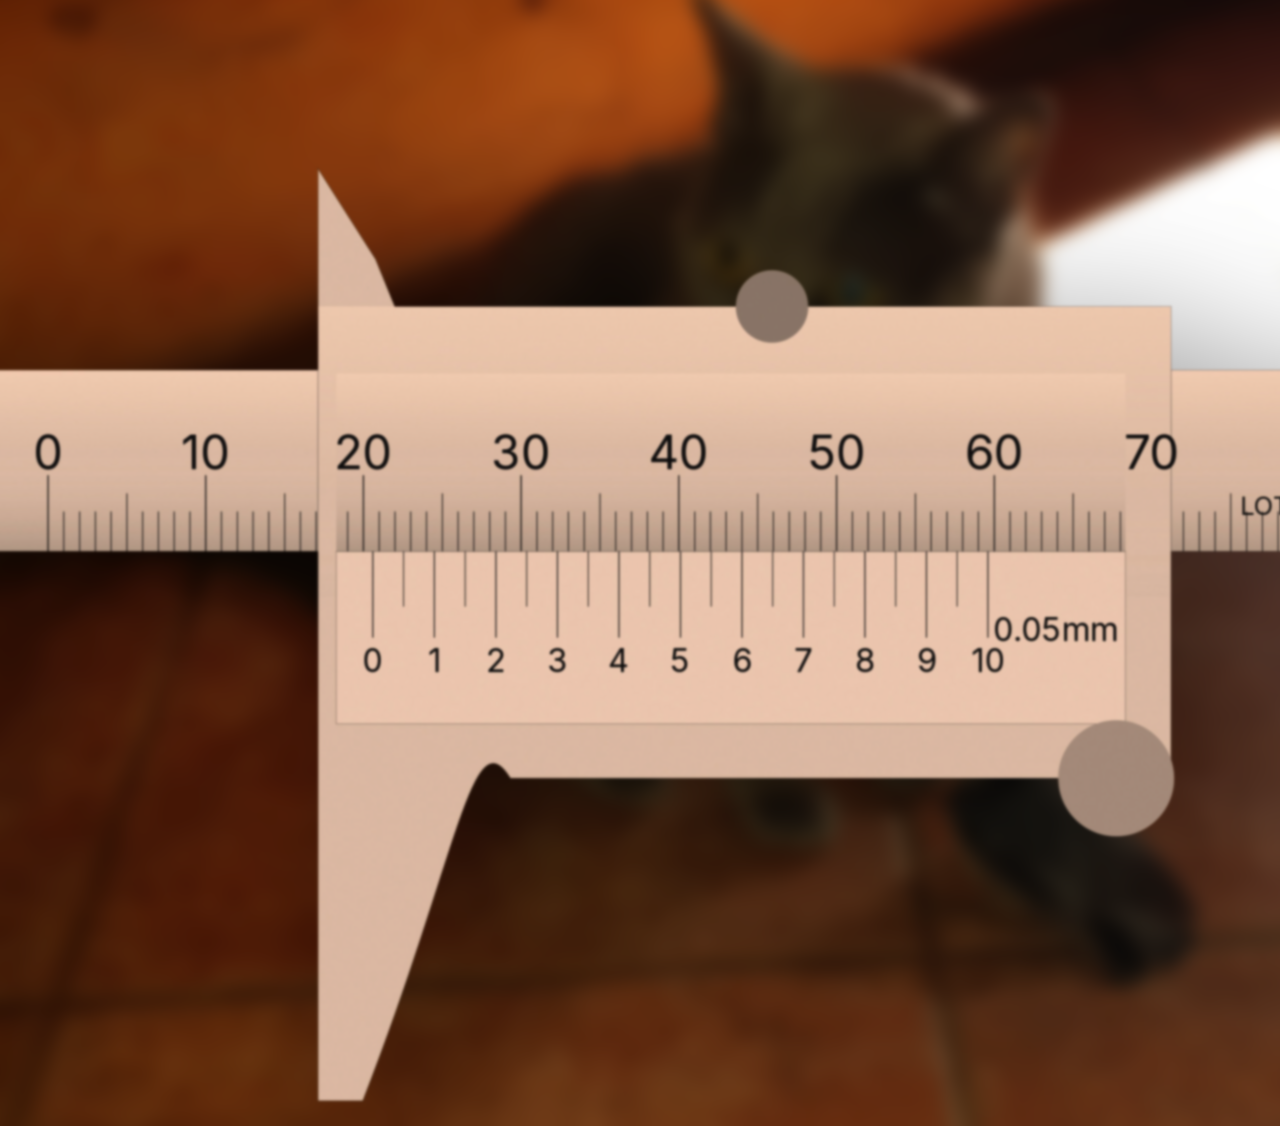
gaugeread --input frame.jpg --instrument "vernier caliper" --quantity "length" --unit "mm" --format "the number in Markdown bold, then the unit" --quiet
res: **20.6** mm
